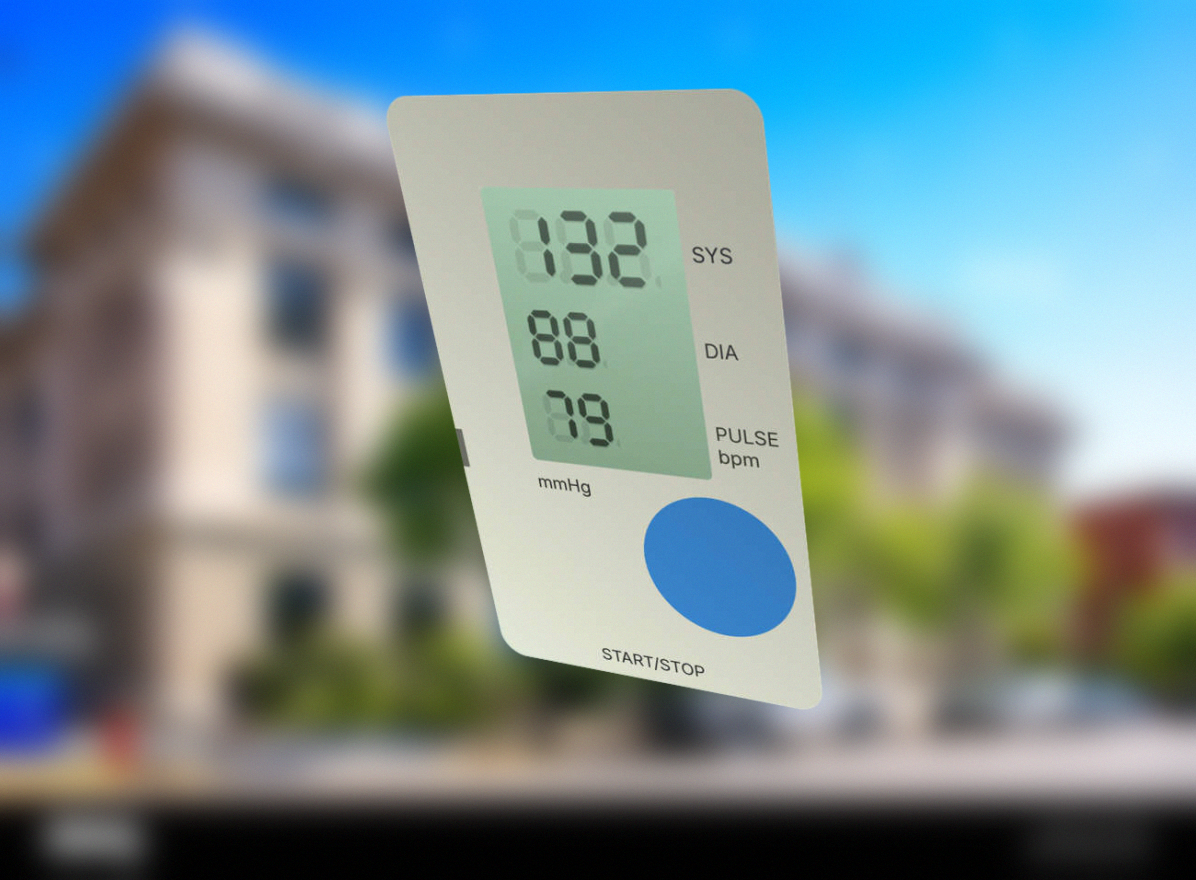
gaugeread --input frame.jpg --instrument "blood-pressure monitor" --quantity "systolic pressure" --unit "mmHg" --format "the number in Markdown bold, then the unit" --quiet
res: **132** mmHg
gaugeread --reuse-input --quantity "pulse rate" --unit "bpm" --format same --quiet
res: **79** bpm
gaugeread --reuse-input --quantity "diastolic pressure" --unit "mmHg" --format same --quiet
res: **88** mmHg
